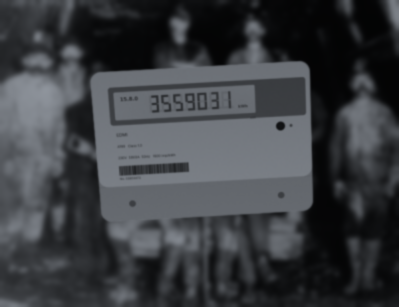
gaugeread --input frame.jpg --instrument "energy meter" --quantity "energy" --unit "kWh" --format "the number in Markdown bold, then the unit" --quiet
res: **3559031** kWh
